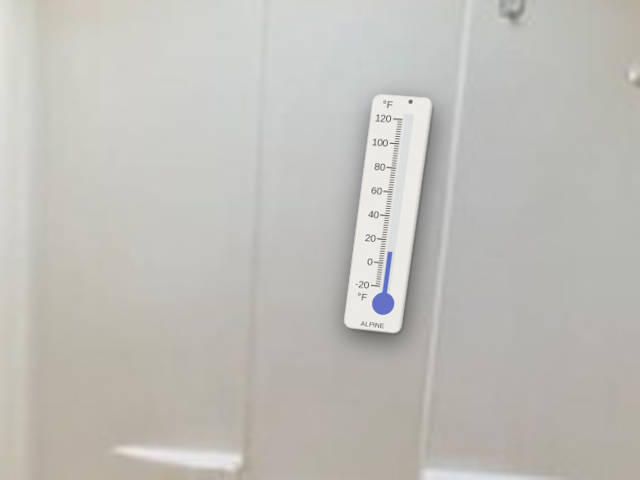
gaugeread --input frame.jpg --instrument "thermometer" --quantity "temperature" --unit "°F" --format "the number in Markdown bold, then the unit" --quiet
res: **10** °F
